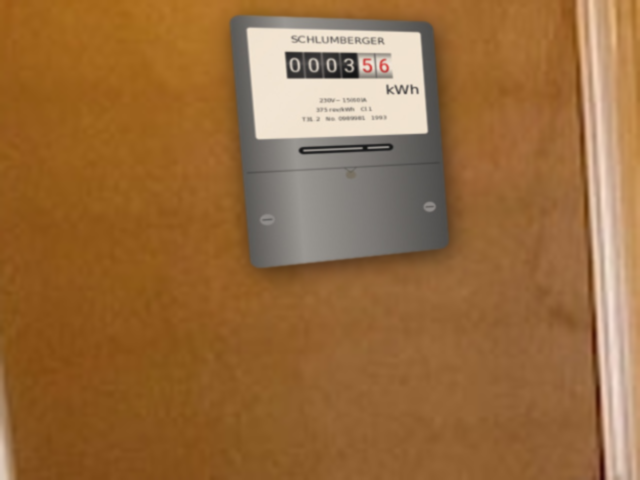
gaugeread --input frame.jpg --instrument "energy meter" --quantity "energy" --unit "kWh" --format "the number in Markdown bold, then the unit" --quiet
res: **3.56** kWh
